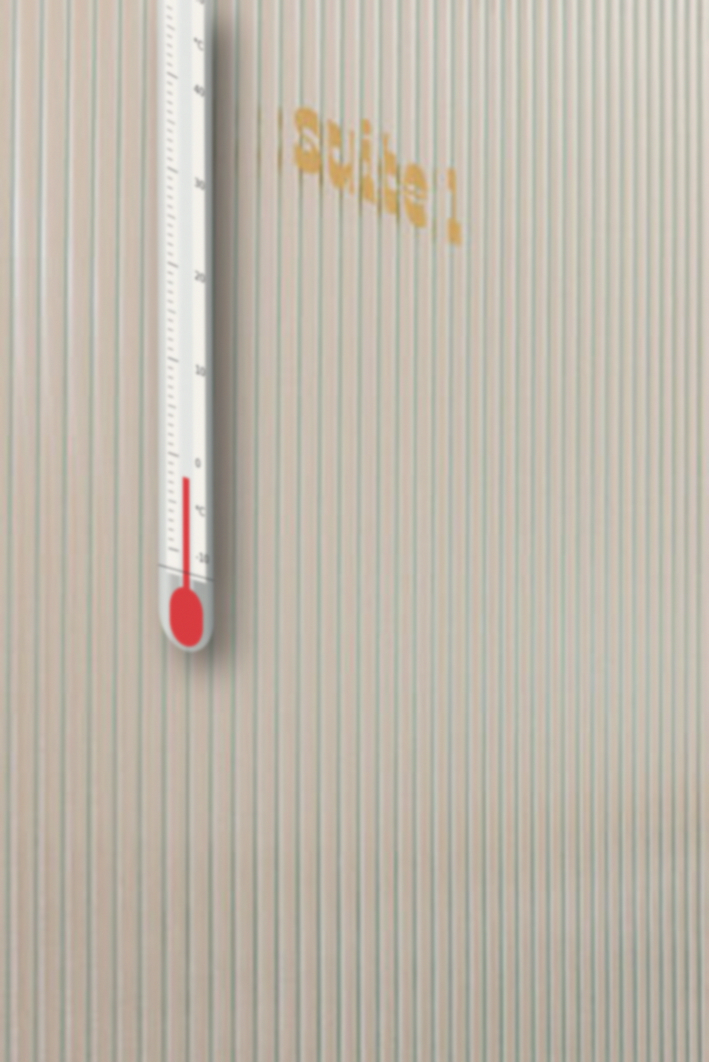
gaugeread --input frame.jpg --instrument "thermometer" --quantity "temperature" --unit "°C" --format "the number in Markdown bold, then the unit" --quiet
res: **-2** °C
